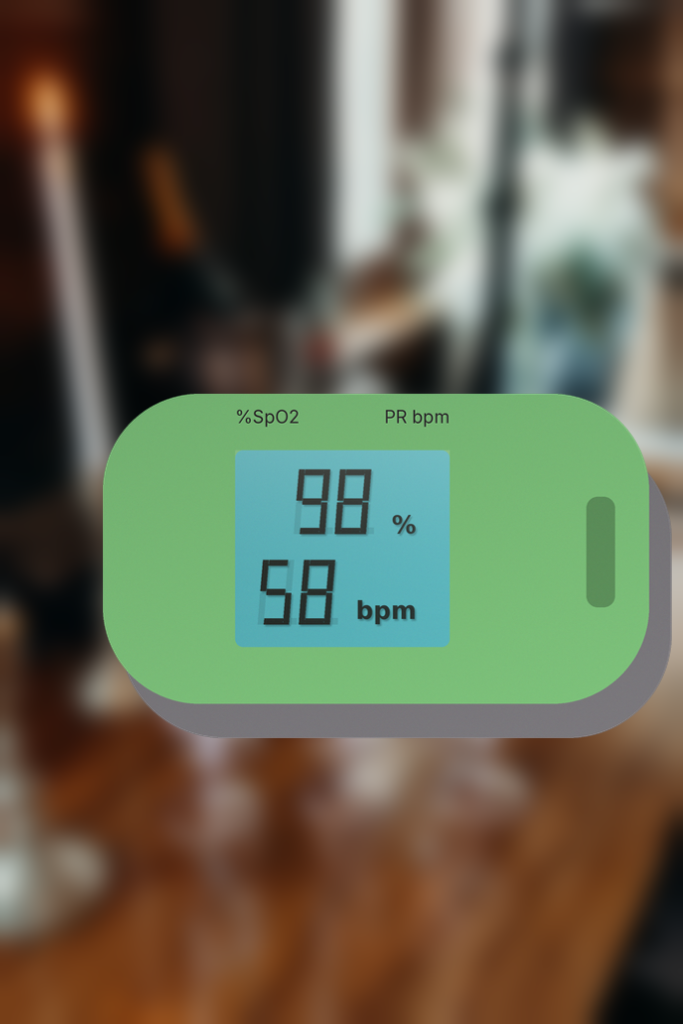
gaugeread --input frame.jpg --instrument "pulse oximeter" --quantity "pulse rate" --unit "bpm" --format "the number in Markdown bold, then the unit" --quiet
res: **58** bpm
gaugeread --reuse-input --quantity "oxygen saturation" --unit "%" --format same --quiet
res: **98** %
